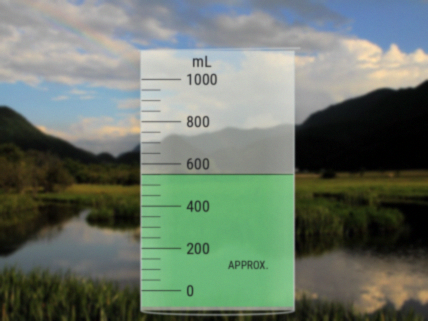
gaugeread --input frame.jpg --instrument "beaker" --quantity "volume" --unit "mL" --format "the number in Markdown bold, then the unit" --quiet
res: **550** mL
